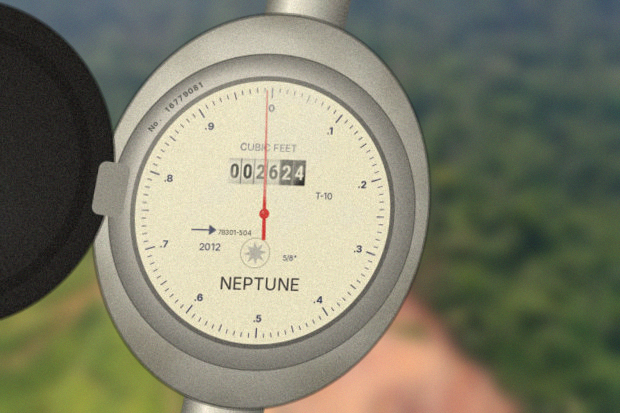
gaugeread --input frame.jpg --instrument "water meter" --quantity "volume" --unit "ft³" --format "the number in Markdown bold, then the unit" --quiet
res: **2623.99** ft³
